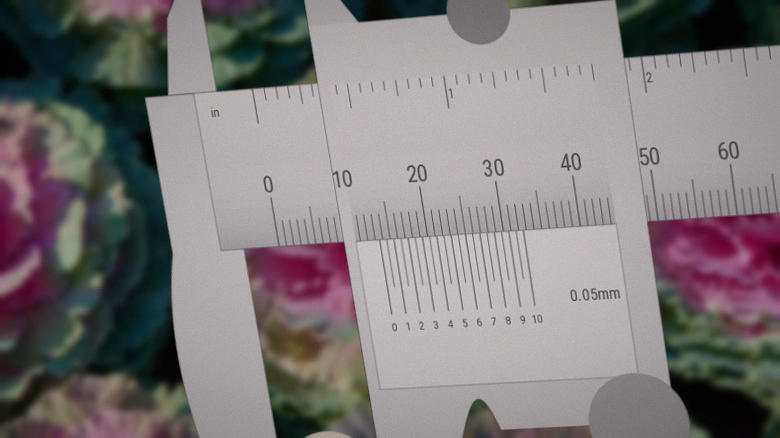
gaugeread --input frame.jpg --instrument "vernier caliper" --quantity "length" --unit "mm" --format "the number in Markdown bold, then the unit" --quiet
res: **13.6** mm
